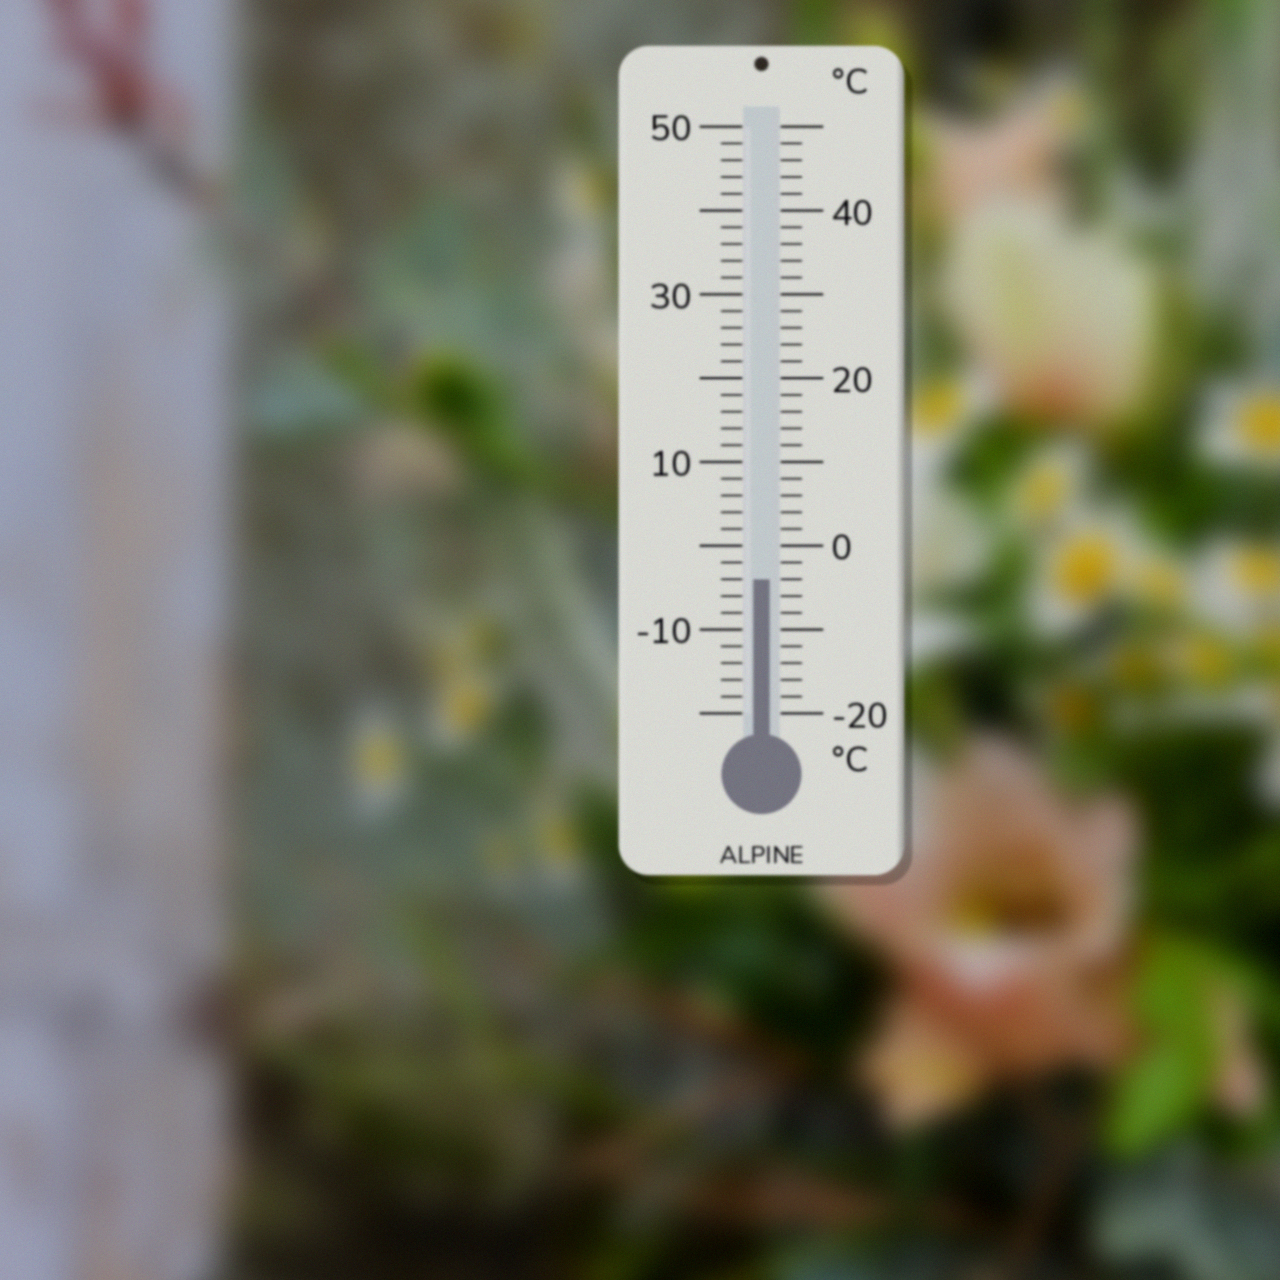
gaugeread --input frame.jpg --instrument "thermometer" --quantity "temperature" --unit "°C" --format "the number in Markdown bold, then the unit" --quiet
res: **-4** °C
